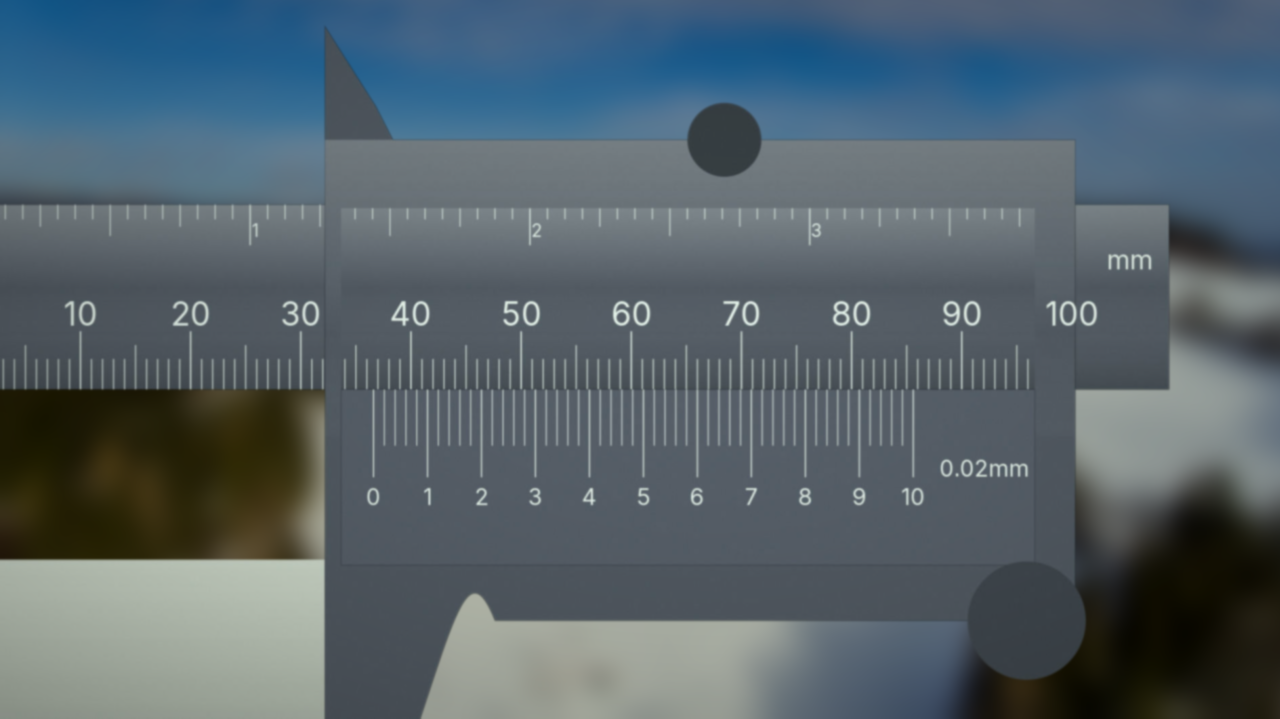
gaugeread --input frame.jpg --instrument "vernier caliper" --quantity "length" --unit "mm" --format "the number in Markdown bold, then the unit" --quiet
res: **36.6** mm
